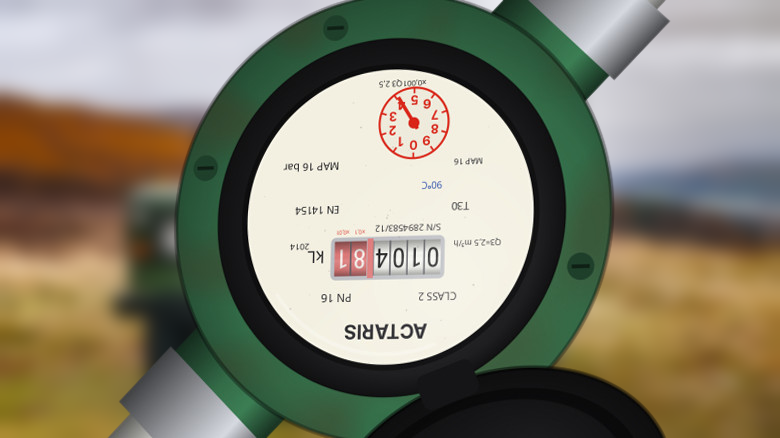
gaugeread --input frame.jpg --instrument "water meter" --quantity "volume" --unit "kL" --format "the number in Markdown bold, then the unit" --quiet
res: **104.814** kL
